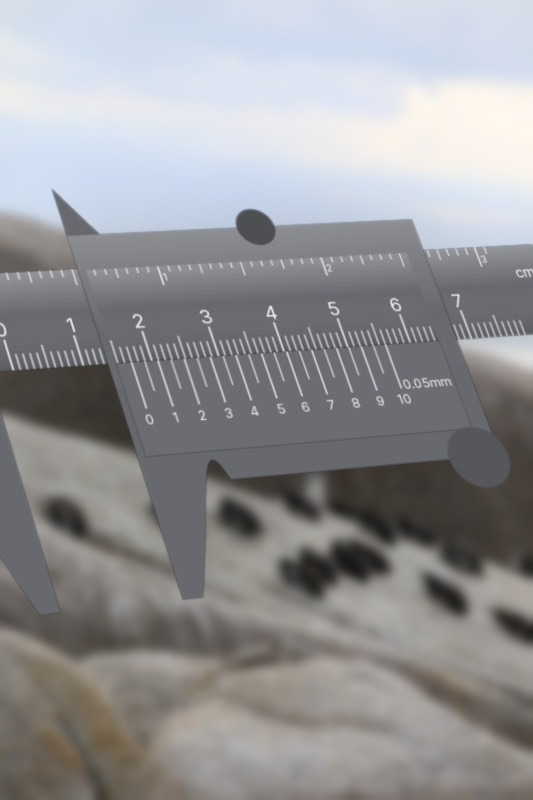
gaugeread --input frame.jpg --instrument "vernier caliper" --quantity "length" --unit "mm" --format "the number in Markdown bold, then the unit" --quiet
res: **17.0** mm
